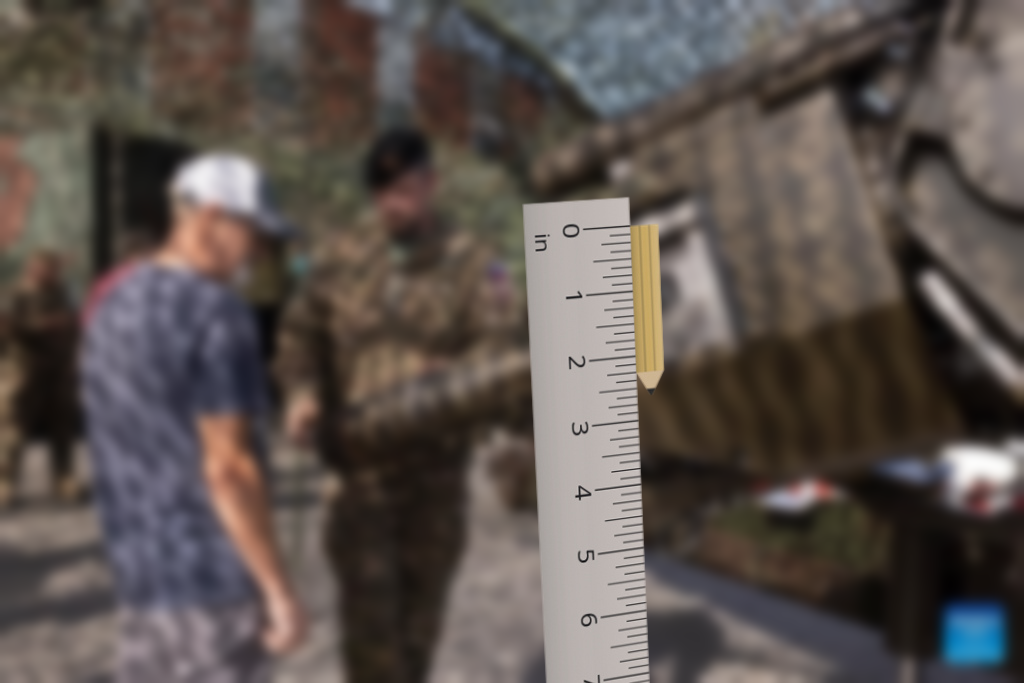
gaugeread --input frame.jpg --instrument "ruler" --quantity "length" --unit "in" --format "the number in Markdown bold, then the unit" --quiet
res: **2.625** in
